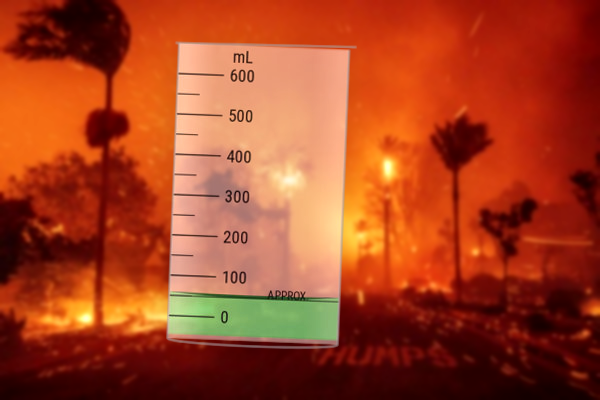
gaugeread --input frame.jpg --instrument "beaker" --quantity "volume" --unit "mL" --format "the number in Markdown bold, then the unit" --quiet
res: **50** mL
